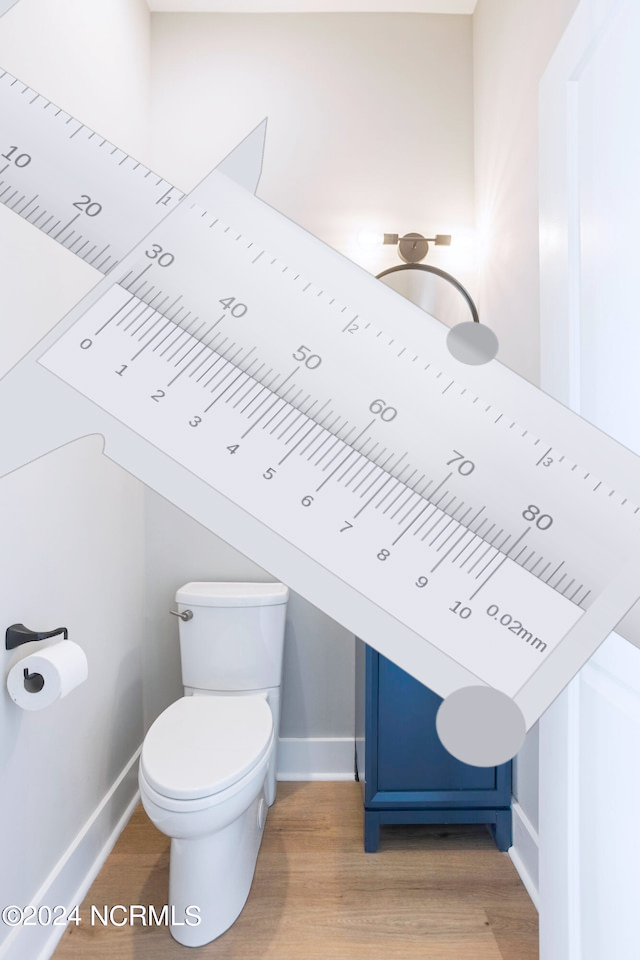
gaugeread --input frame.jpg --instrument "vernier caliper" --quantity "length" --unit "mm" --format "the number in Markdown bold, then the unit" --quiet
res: **31.2** mm
